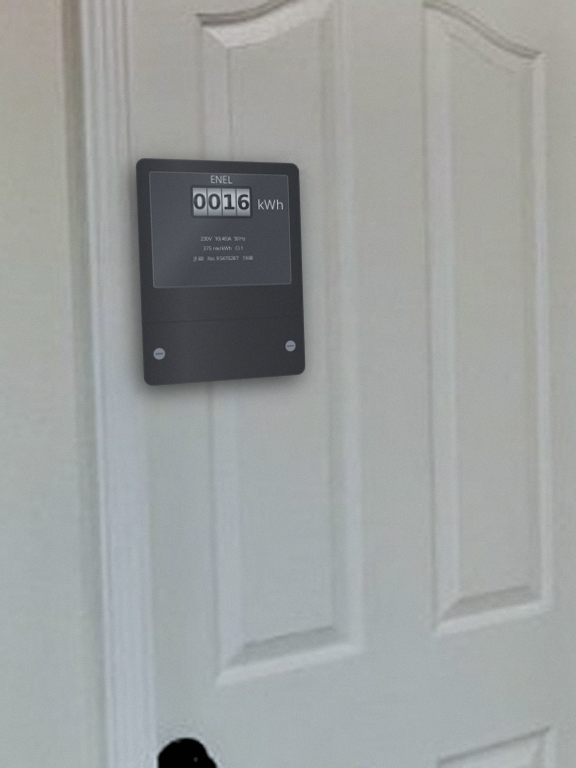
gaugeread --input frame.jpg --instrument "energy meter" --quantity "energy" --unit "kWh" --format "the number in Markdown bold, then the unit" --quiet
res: **16** kWh
